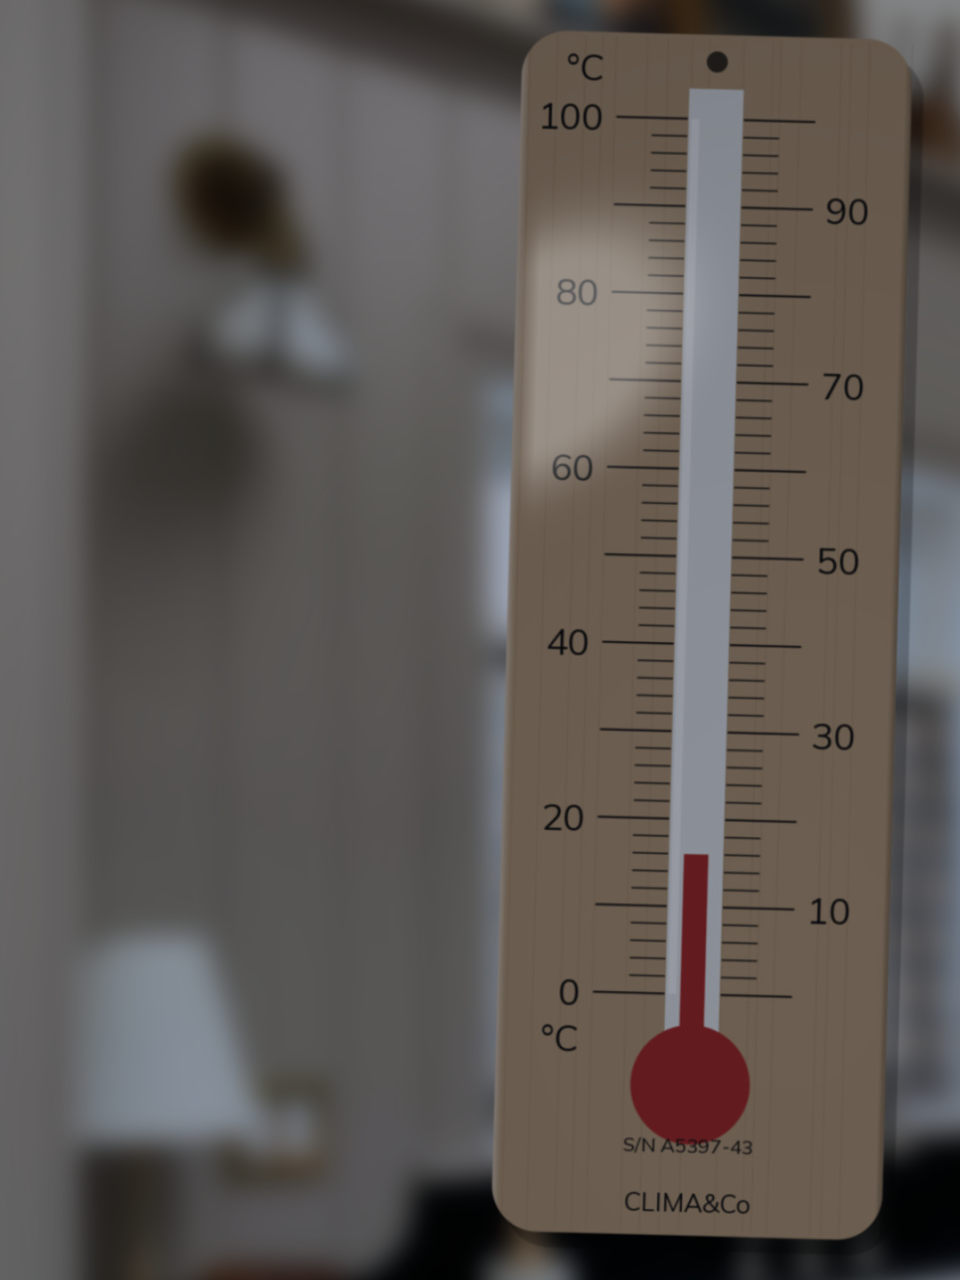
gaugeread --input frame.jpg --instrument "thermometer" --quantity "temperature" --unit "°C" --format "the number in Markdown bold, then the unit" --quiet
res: **16** °C
